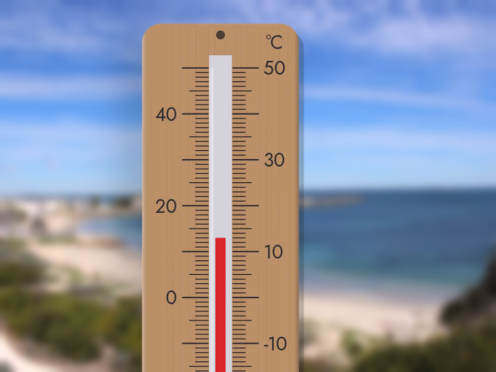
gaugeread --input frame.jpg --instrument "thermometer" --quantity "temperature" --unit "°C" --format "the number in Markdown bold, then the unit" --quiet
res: **13** °C
